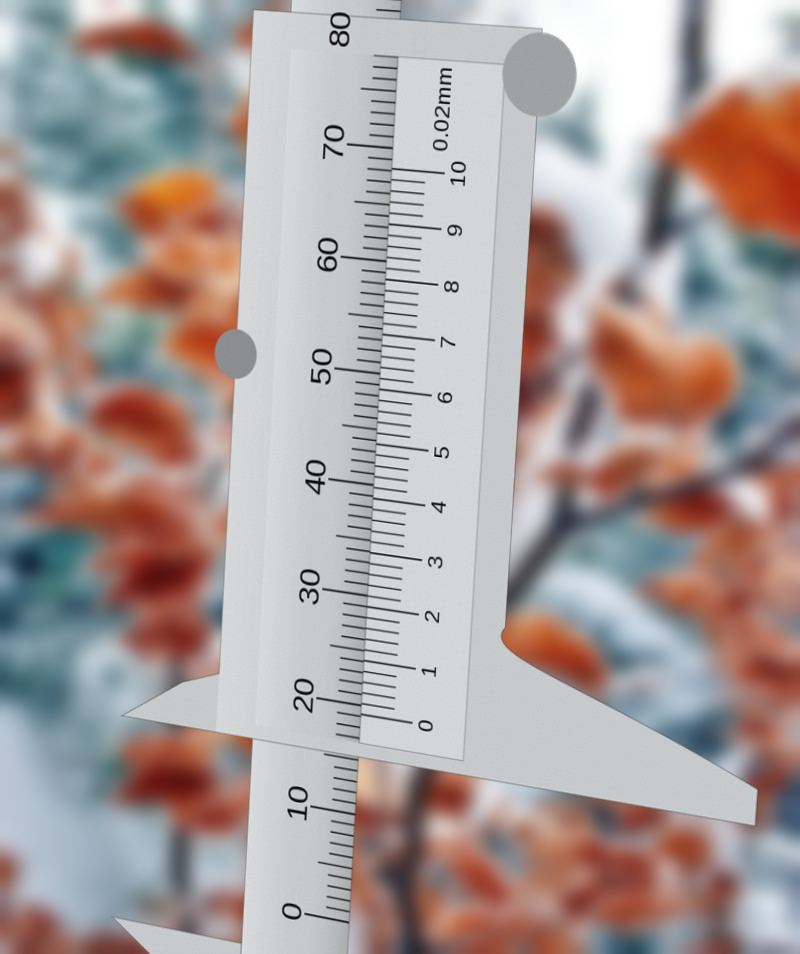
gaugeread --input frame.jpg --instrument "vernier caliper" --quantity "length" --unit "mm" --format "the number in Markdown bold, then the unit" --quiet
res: **19.2** mm
